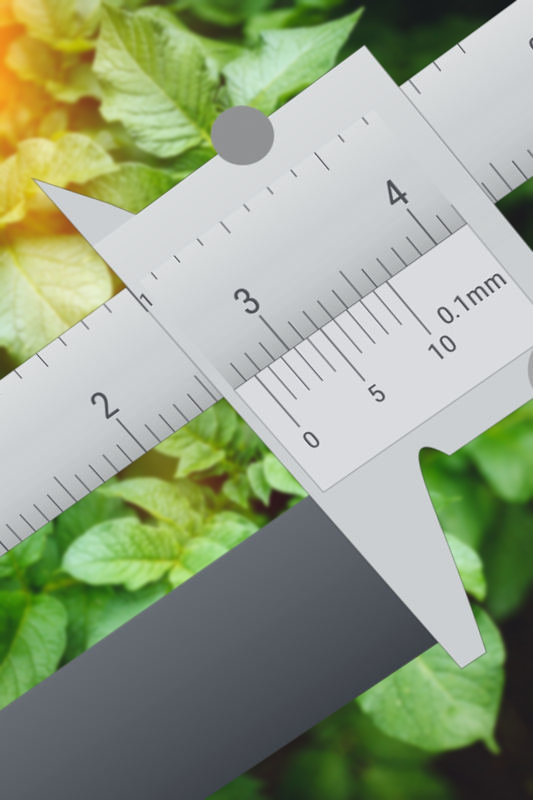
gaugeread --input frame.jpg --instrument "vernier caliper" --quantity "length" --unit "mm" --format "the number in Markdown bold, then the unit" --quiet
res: **27.6** mm
